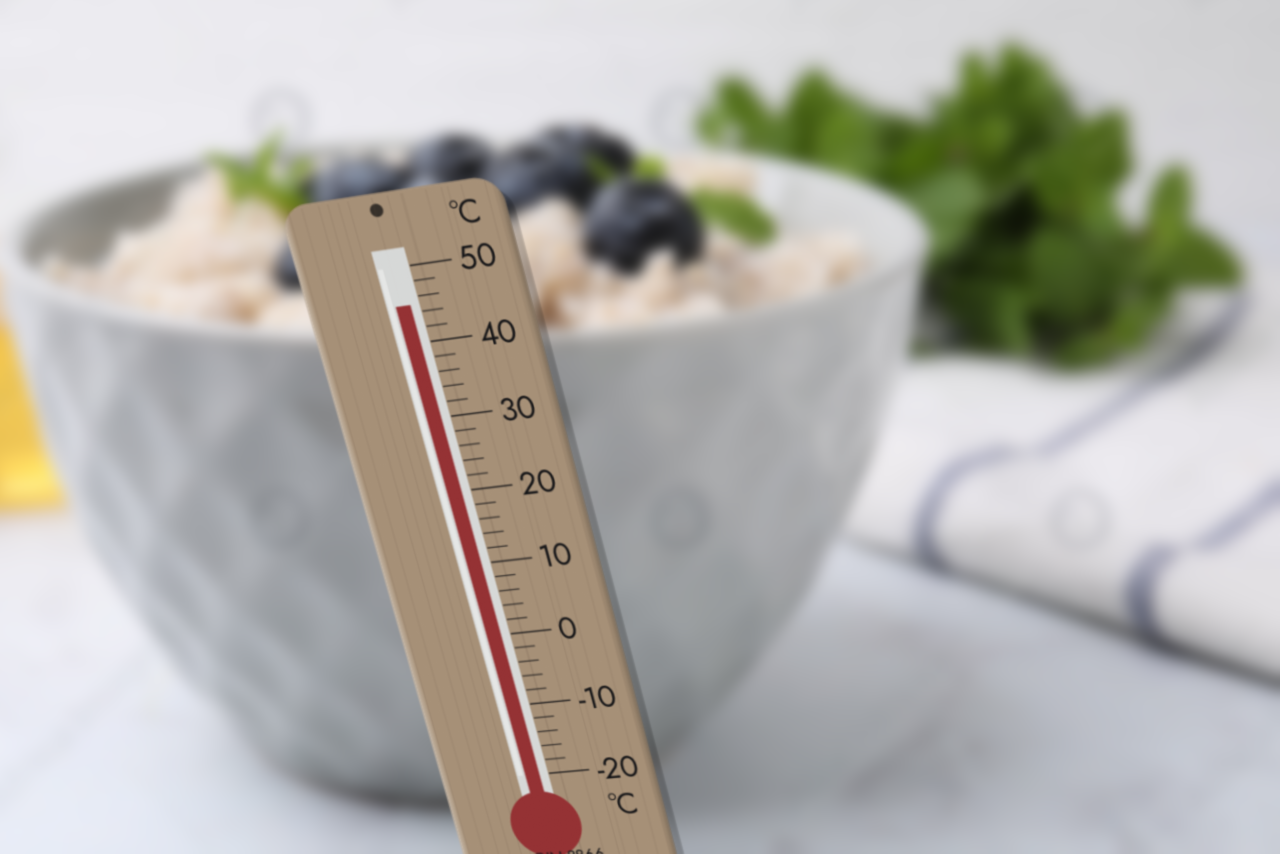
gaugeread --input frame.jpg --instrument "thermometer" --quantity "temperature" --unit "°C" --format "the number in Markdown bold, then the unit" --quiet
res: **45** °C
